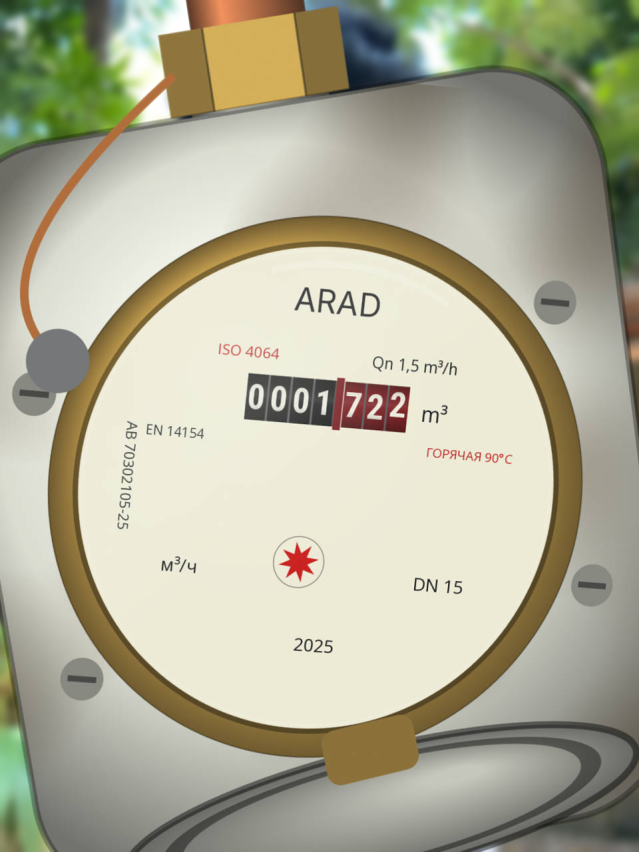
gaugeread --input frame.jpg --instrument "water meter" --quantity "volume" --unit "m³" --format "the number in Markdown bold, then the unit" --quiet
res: **1.722** m³
